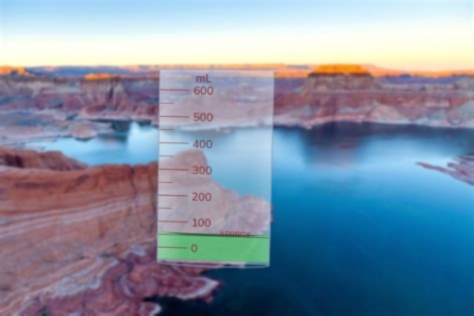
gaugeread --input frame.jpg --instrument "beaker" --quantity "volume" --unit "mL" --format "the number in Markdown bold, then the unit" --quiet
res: **50** mL
